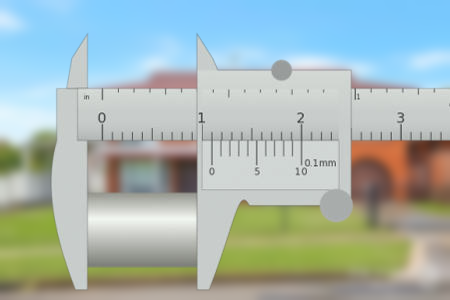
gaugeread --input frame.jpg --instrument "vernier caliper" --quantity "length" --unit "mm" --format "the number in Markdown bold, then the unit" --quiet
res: **11.0** mm
